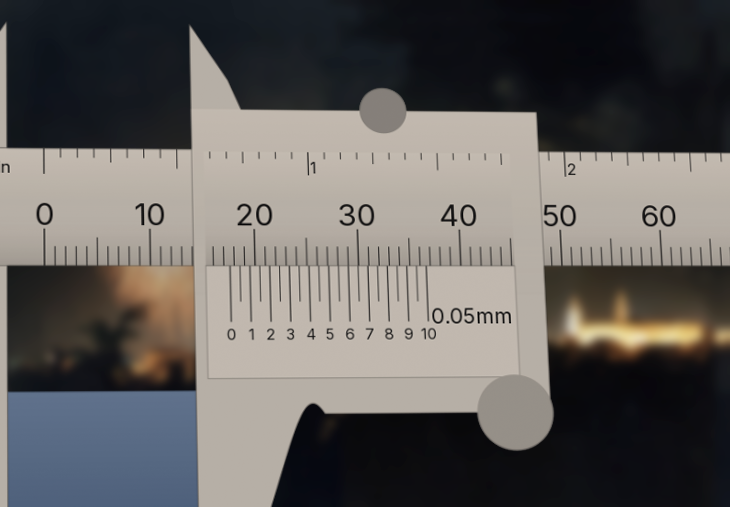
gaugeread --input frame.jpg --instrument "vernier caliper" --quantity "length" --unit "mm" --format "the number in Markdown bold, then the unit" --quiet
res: **17.6** mm
